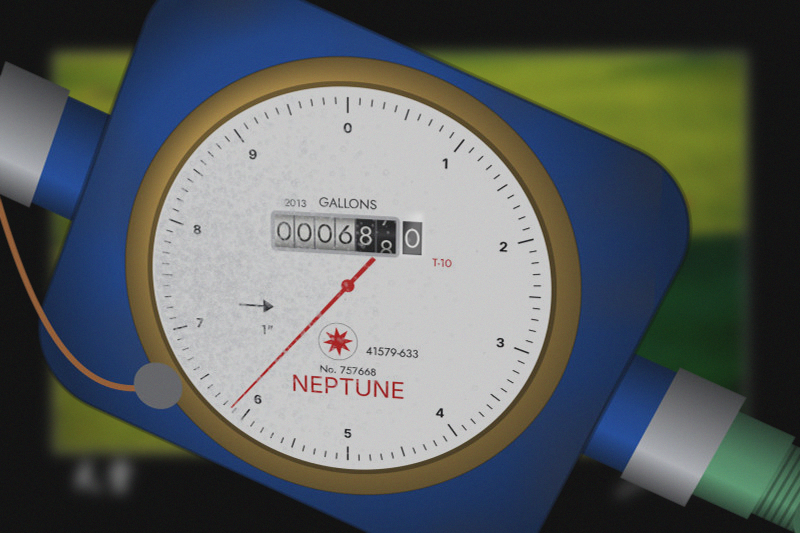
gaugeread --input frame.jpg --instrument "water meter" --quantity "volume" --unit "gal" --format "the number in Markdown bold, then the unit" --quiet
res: **6876.1** gal
